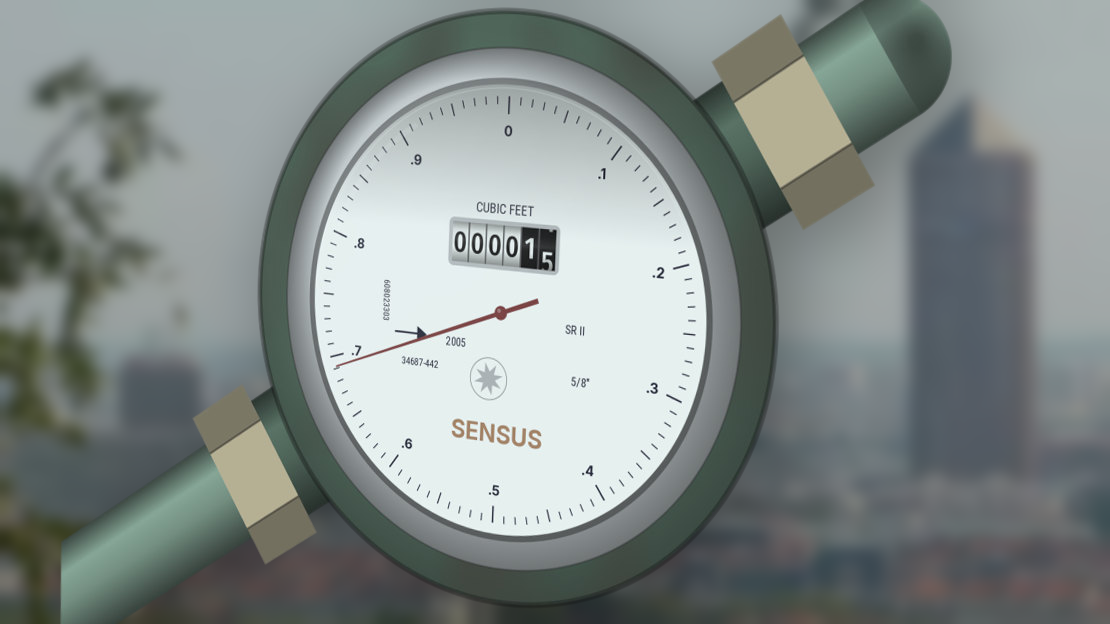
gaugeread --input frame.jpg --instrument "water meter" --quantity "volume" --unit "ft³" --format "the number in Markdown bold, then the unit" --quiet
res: **14.69** ft³
